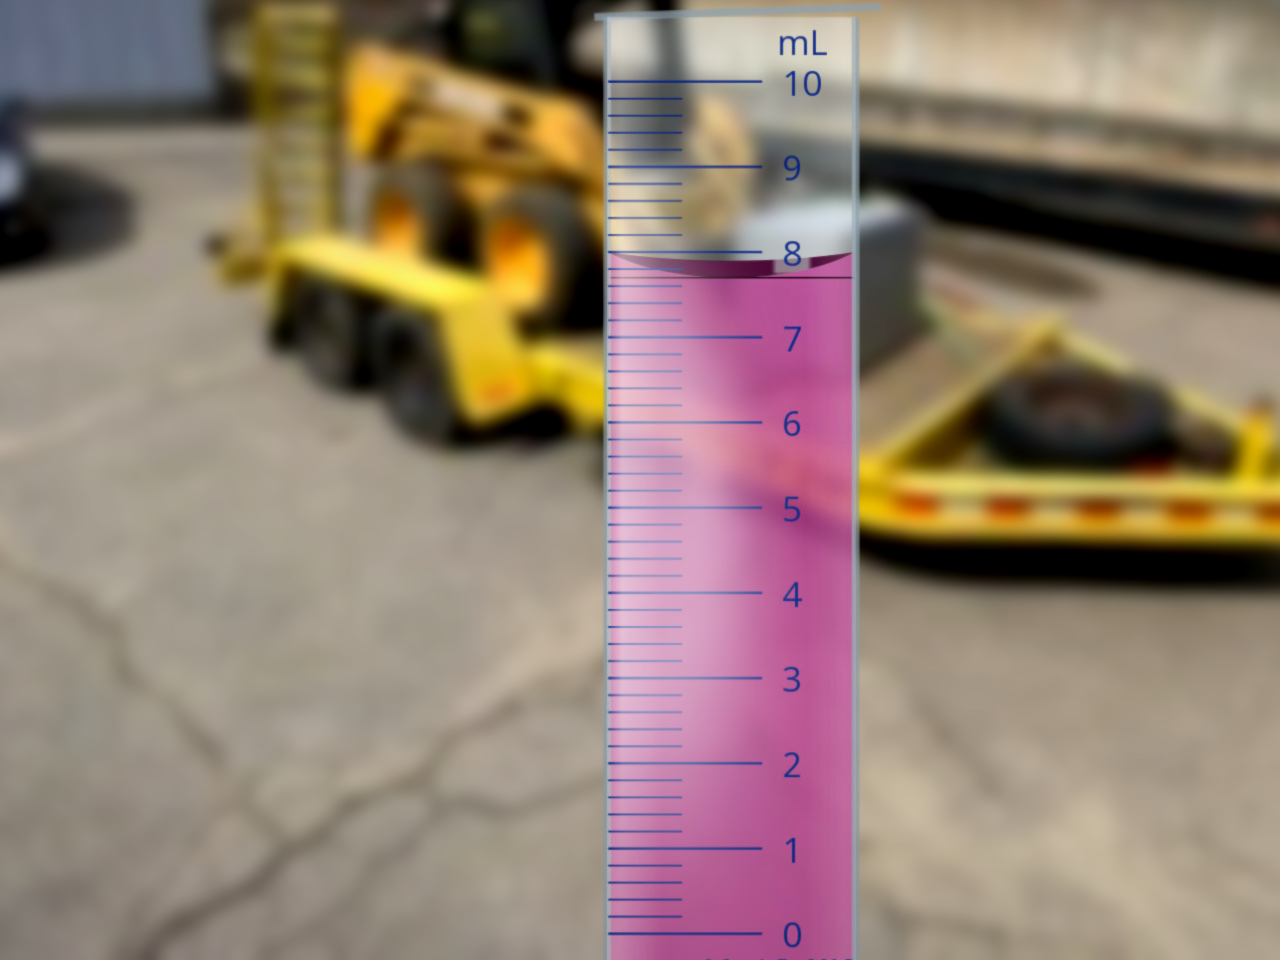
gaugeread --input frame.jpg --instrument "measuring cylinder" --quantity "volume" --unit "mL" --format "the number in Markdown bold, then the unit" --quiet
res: **7.7** mL
